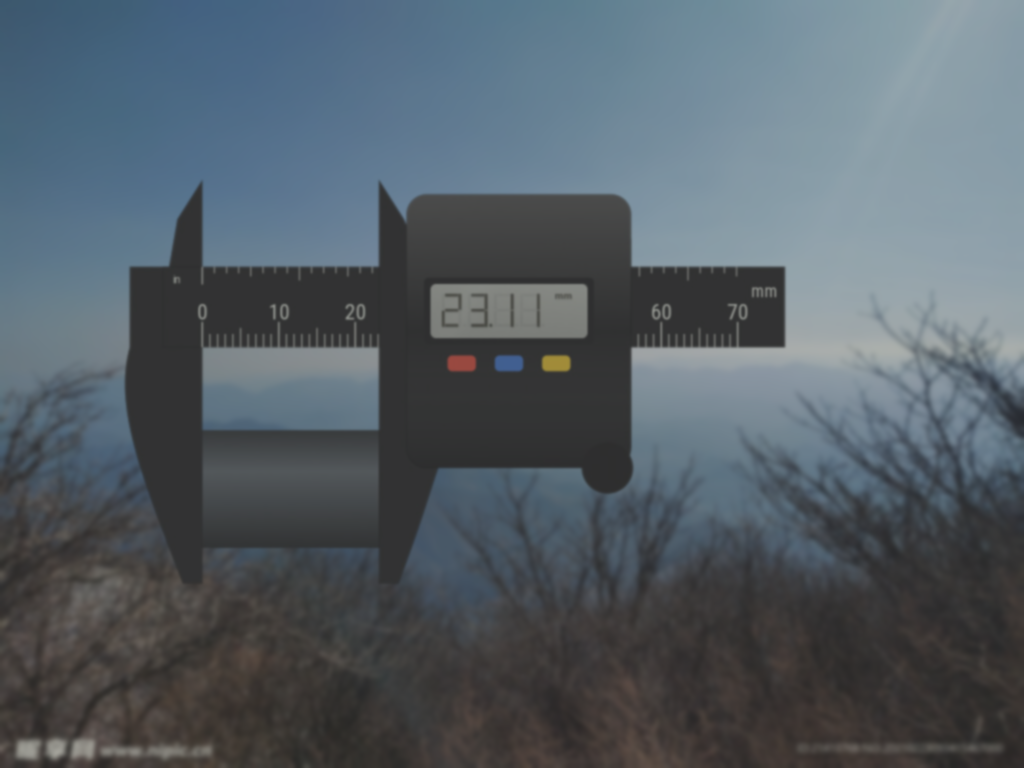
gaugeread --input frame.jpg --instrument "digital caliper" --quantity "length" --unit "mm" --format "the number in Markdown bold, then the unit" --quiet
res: **23.11** mm
